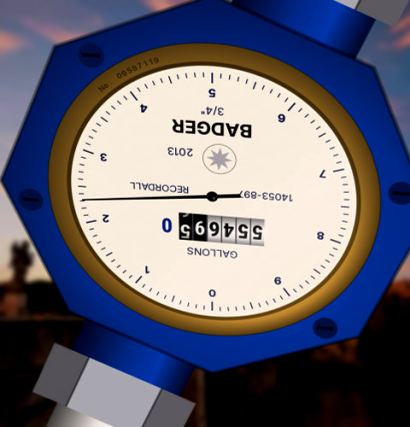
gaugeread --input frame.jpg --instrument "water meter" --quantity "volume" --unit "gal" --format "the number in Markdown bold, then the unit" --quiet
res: **5546952.3** gal
